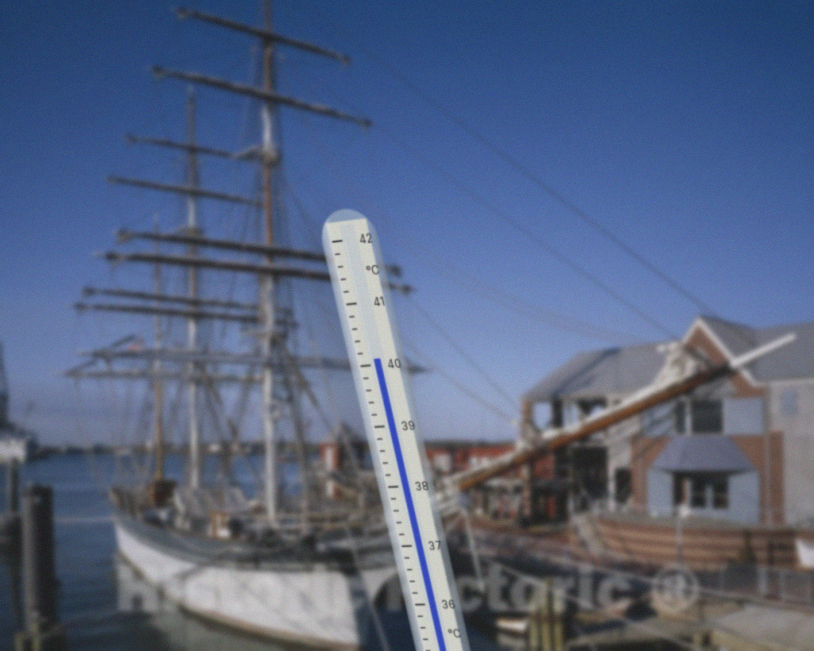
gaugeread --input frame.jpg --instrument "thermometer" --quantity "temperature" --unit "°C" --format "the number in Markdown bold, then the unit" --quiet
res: **40.1** °C
